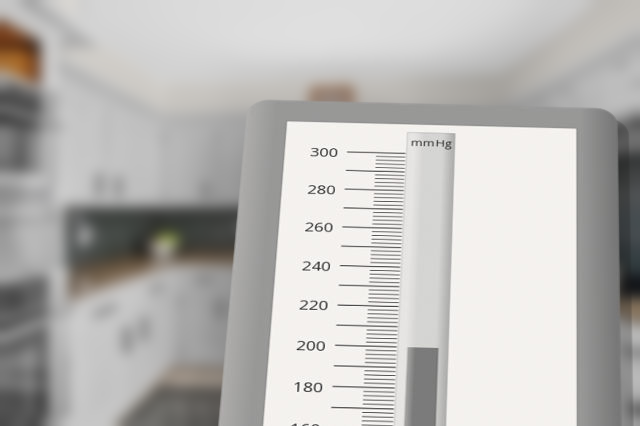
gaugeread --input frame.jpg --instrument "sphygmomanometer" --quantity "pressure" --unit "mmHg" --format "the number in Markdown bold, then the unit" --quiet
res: **200** mmHg
